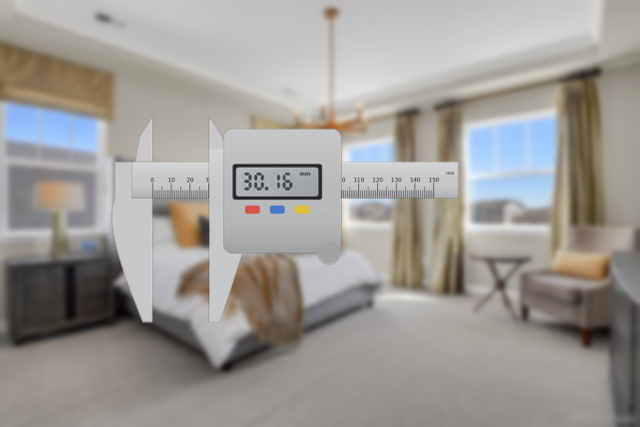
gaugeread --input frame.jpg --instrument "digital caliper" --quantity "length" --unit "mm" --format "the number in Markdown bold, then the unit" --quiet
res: **30.16** mm
